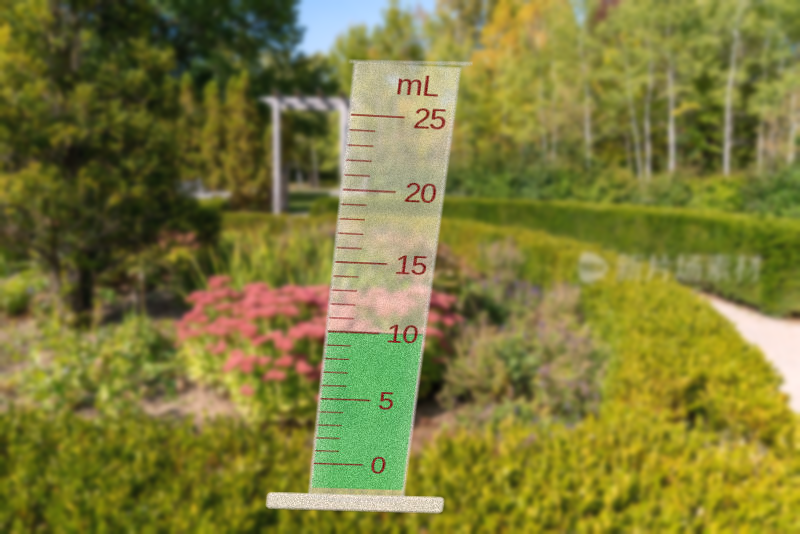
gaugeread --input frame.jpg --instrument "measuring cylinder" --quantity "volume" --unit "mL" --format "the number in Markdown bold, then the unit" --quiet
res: **10** mL
